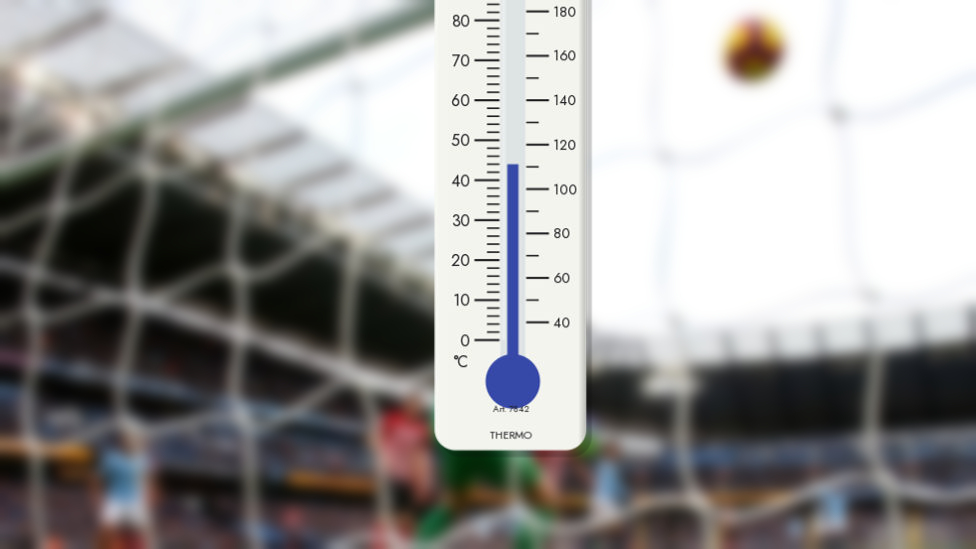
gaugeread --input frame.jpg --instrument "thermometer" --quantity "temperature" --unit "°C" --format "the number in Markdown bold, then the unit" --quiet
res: **44** °C
